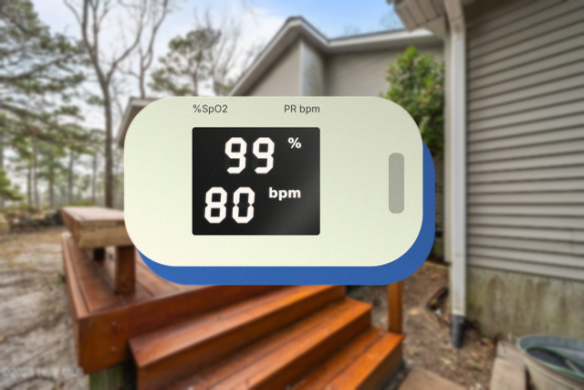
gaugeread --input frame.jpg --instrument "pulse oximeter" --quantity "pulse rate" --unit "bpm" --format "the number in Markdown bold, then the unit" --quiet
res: **80** bpm
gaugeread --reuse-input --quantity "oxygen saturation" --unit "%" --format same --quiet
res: **99** %
